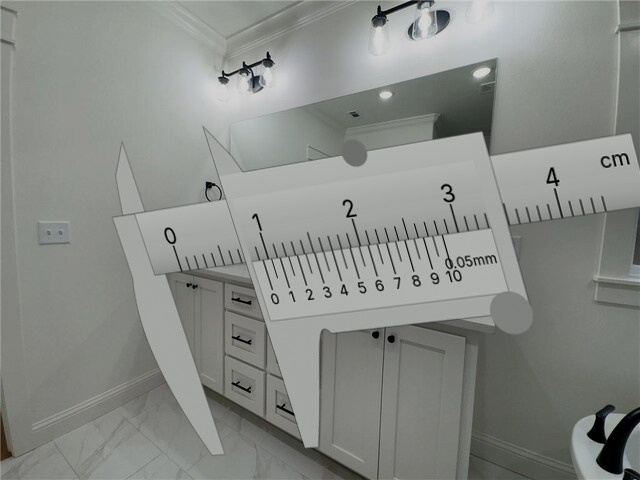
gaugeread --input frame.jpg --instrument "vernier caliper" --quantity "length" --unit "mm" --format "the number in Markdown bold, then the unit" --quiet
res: **9.4** mm
